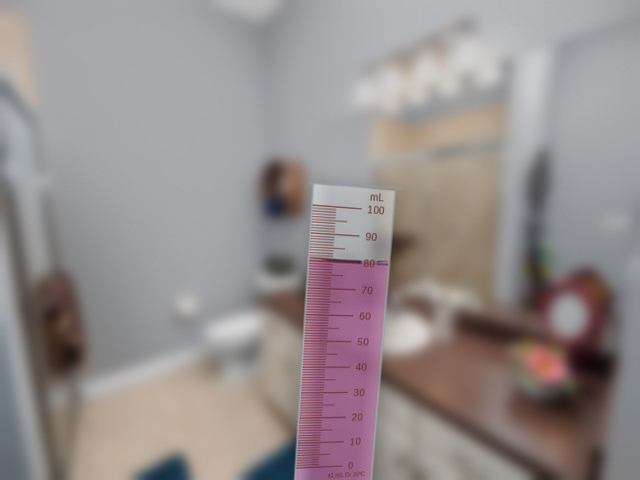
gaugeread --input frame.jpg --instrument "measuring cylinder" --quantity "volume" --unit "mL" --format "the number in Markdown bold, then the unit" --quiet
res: **80** mL
